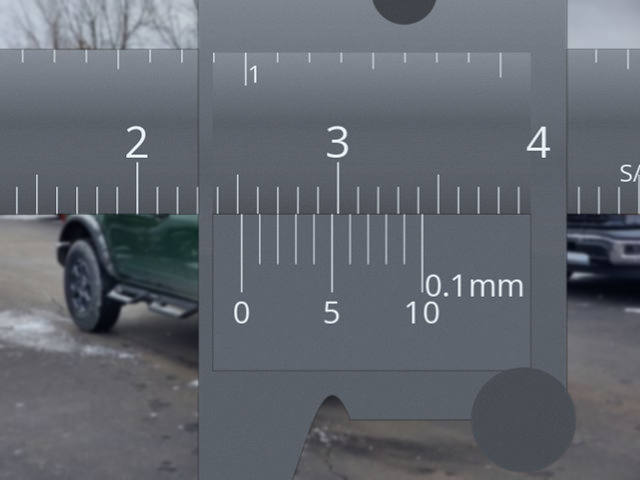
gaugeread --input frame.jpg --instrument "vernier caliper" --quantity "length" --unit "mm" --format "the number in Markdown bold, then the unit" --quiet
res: **25.2** mm
